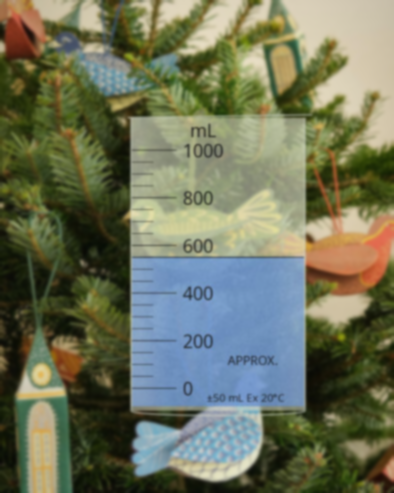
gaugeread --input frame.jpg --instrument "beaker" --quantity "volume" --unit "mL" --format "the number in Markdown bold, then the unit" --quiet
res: **550** mL
